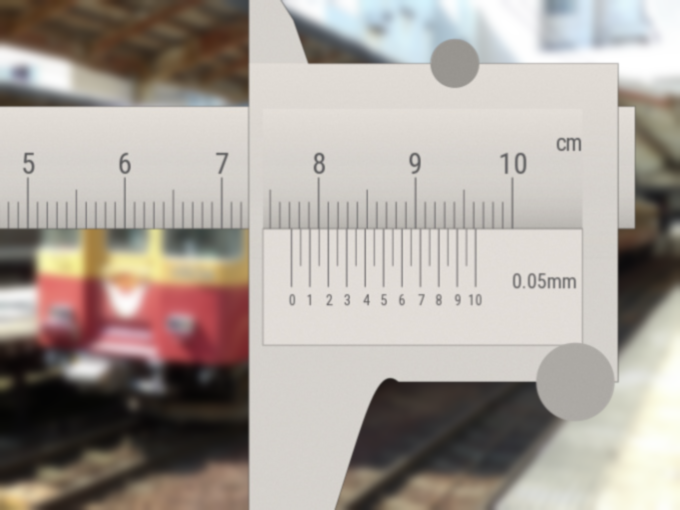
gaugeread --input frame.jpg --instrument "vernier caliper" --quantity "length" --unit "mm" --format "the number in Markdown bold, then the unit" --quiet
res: **77.2** mm
